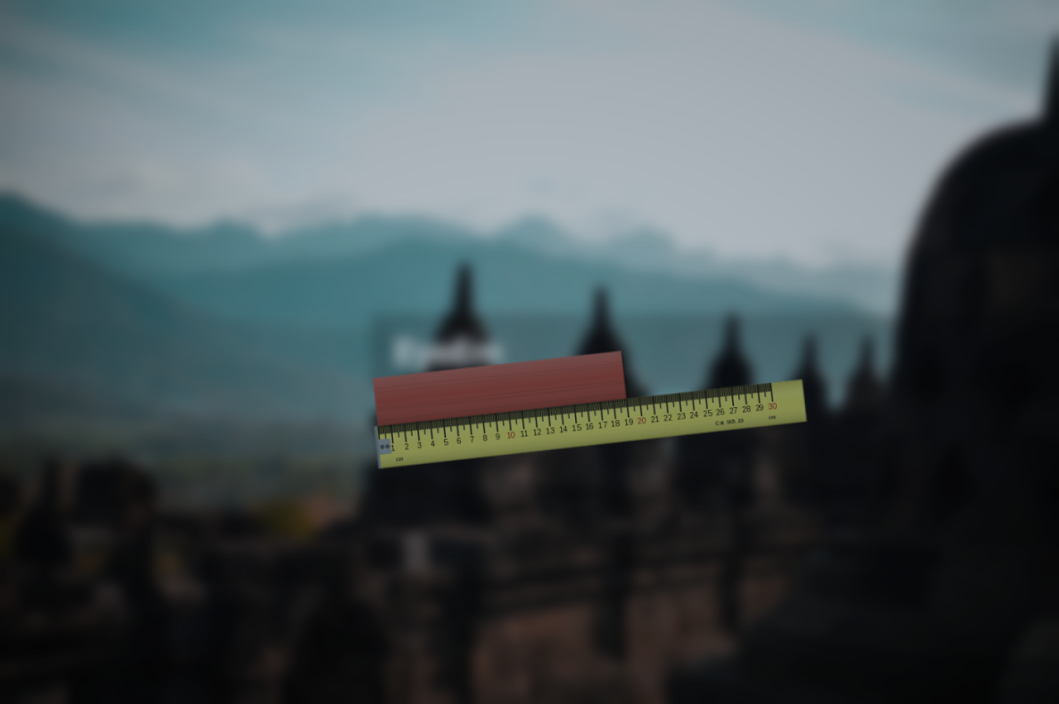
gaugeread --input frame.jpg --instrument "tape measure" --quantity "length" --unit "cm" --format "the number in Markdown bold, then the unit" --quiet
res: **19** cm
